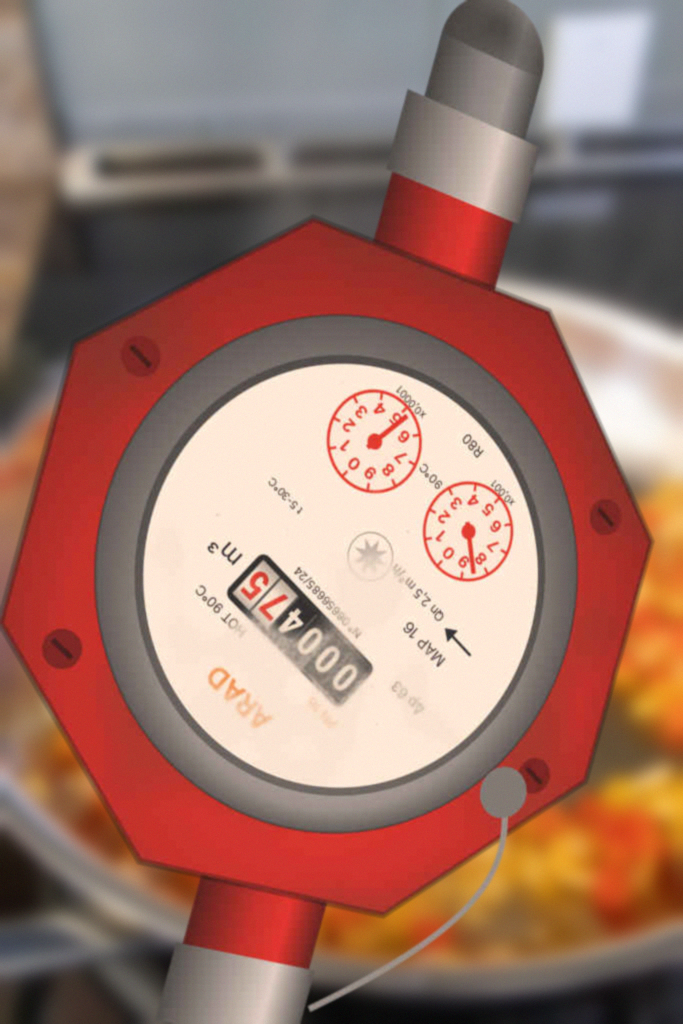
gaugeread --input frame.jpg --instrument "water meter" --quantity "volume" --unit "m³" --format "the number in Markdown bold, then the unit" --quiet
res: **4.7585** m³
